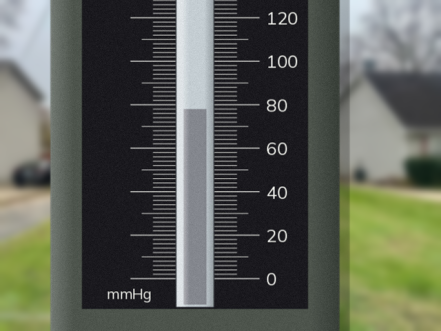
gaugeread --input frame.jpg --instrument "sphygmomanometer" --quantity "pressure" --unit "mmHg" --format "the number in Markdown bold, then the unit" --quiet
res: **78** mmHg
